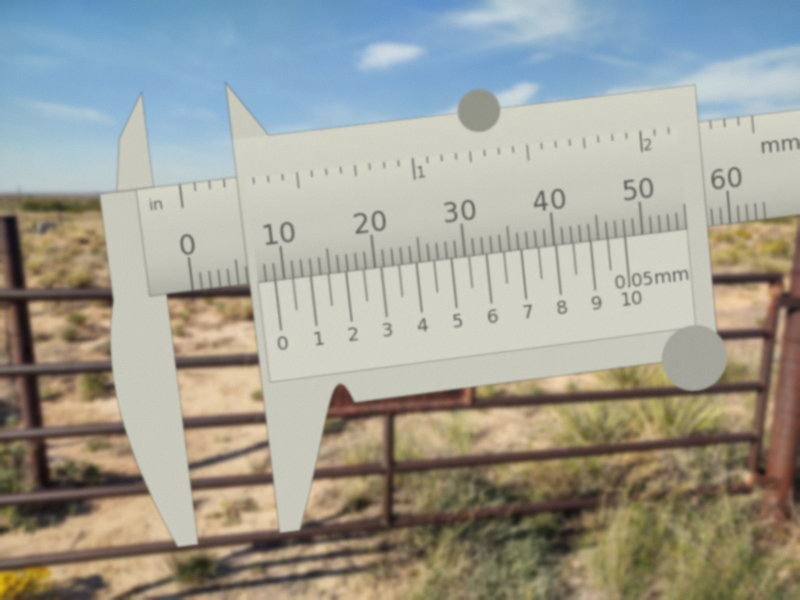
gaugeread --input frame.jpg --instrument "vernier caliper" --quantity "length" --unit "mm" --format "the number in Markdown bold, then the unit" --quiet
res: **9.0** mm
